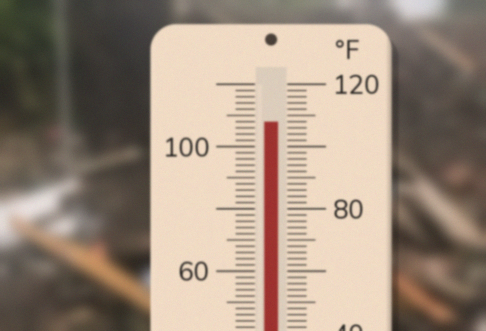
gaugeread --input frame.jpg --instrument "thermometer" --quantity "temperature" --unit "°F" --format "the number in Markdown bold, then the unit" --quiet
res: **108** °F
